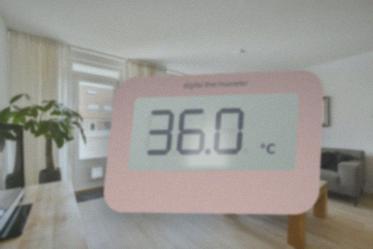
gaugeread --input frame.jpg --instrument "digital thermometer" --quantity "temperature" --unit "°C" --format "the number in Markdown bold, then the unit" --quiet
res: **36.0** °C
